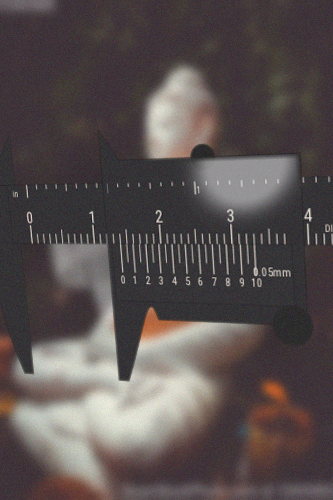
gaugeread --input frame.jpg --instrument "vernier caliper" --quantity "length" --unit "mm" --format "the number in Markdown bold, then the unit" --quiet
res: **14.0** mm
